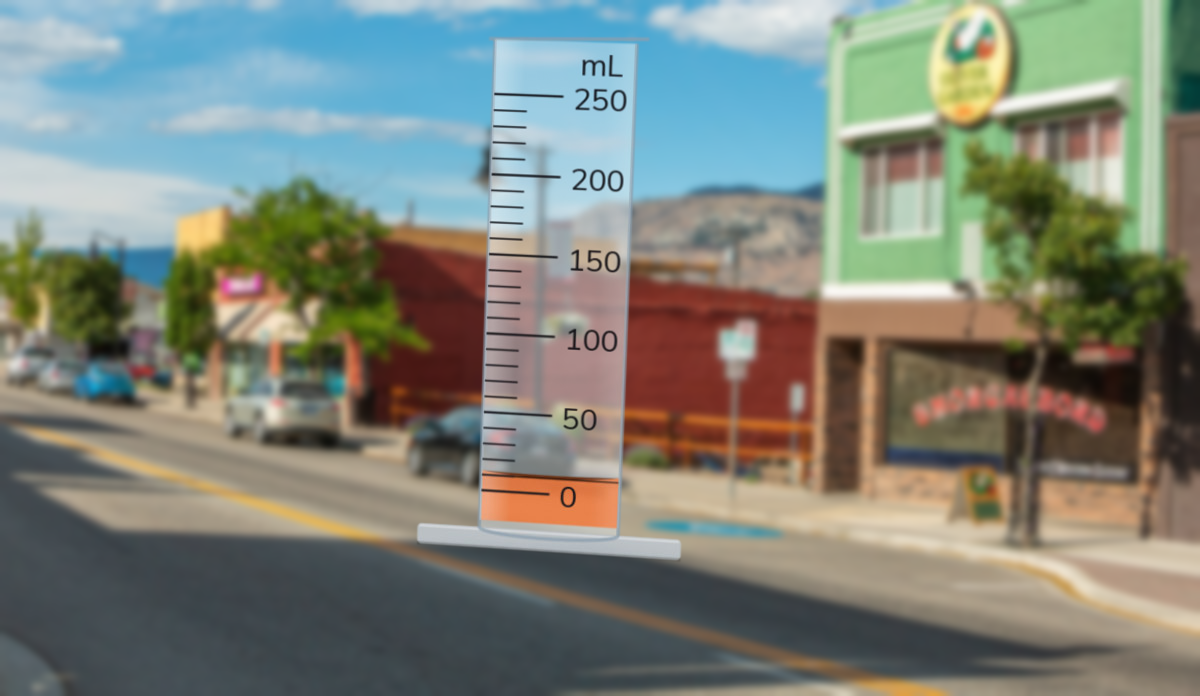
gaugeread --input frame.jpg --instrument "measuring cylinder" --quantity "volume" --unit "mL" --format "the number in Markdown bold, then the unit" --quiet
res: **10** mL
